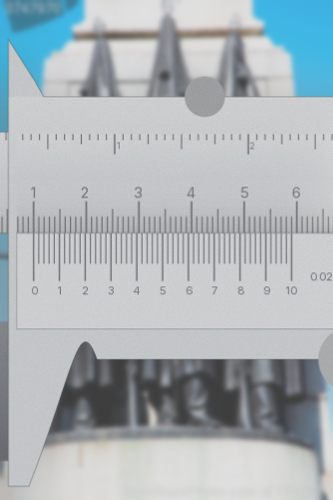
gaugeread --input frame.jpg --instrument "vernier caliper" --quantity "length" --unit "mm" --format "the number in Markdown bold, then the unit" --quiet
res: **10.0** mm
